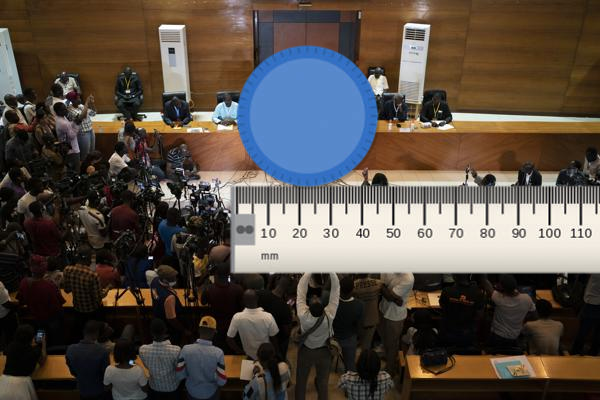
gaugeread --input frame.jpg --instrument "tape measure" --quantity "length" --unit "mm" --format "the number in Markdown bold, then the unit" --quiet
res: **45** mm
